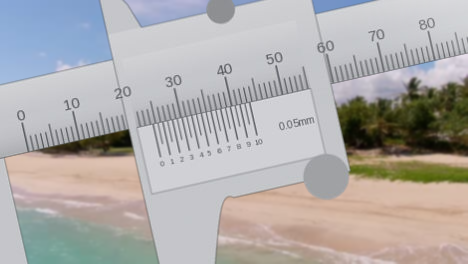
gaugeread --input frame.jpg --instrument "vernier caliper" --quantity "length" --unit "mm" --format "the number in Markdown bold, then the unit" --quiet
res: **24.5** mm
